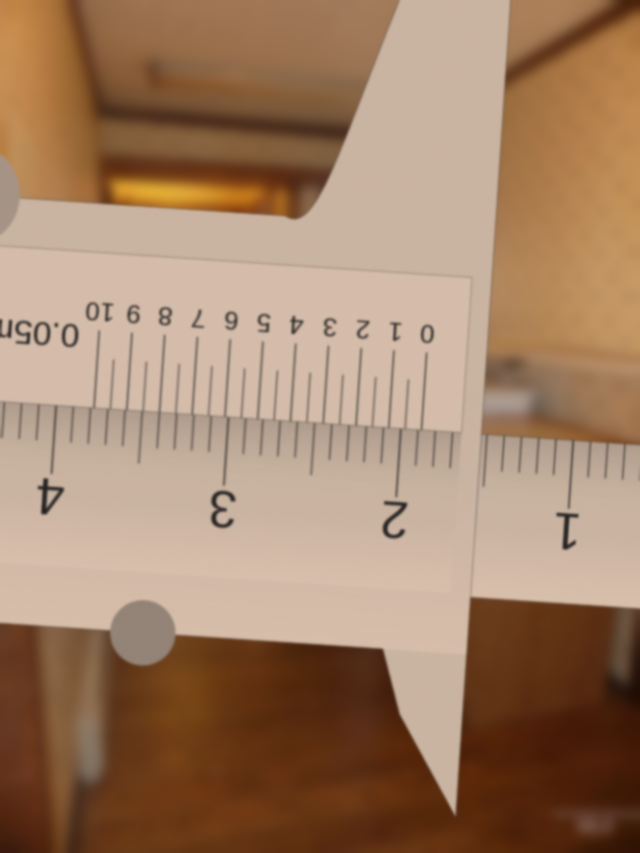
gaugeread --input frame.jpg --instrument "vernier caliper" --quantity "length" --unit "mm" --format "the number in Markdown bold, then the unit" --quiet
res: **18.8** mm
